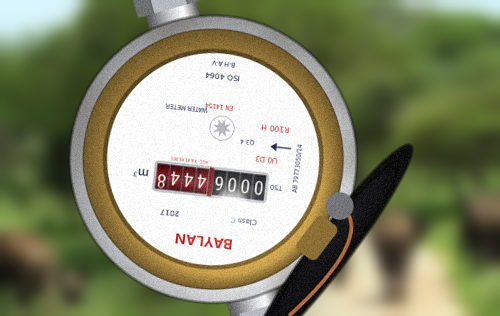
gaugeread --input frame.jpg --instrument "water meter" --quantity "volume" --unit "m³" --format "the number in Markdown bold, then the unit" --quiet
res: **6.4448** m³
